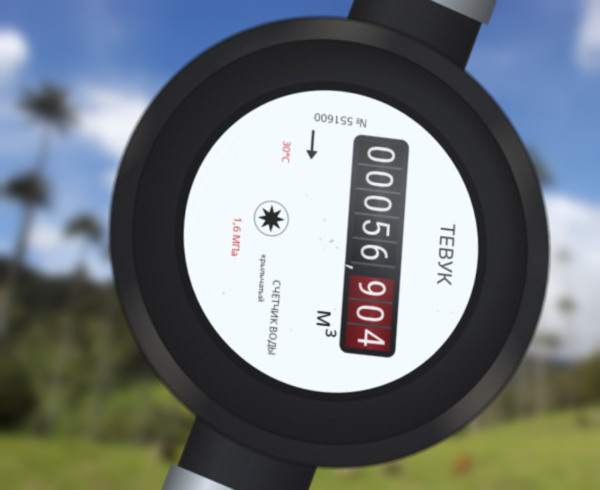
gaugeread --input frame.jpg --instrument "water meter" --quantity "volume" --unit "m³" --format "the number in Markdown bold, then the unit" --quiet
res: **56.904** m³
